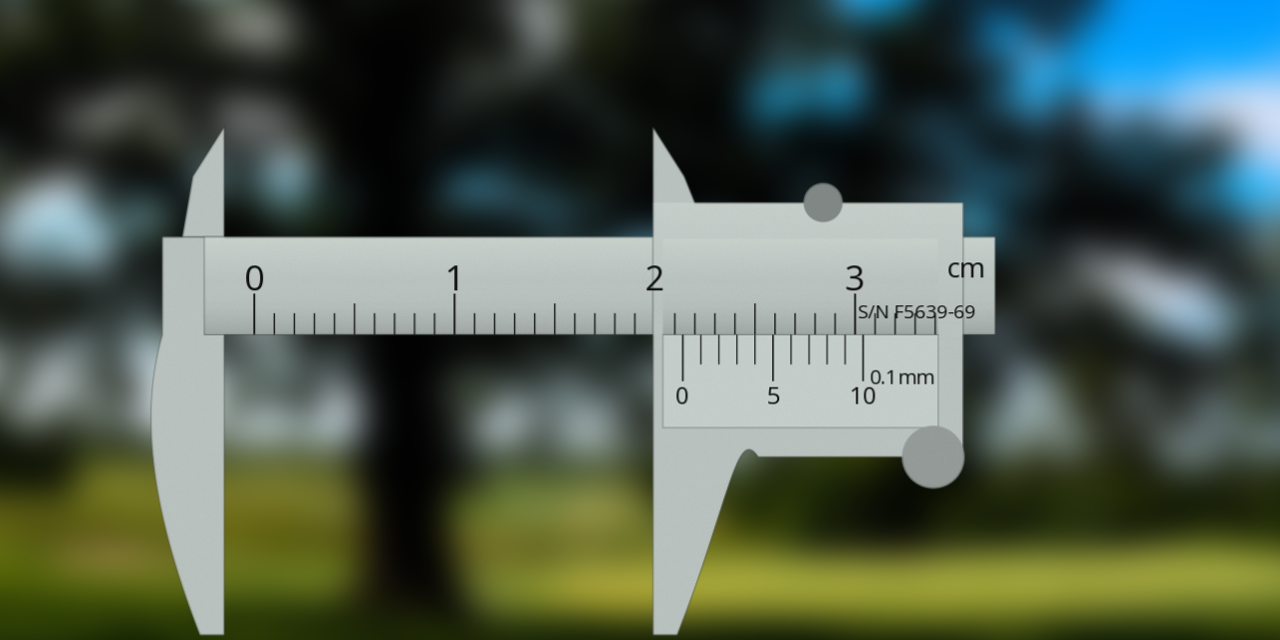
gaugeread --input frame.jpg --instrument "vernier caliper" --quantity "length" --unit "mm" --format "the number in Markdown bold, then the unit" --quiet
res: **21.4** mm
